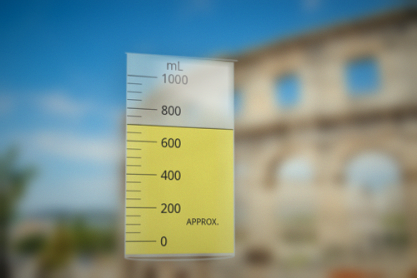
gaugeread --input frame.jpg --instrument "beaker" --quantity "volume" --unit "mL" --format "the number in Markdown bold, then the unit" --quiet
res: **700** mL
